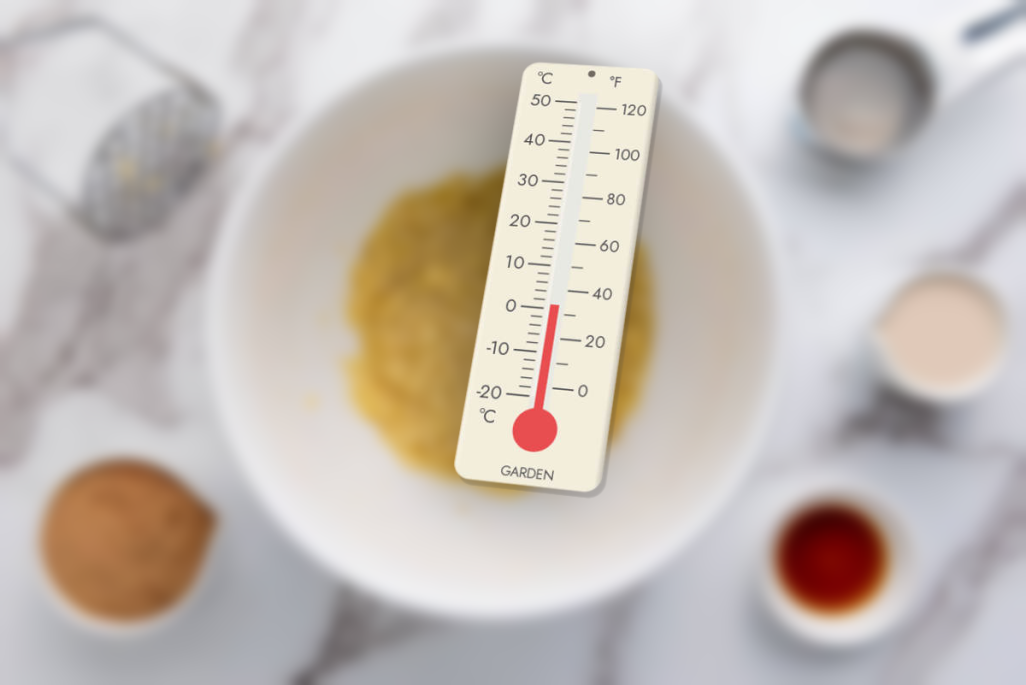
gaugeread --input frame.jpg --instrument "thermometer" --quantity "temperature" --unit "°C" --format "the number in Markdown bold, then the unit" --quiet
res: **1** °C
